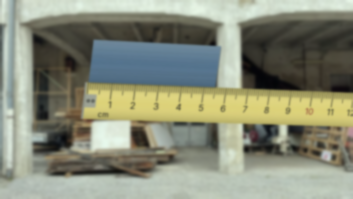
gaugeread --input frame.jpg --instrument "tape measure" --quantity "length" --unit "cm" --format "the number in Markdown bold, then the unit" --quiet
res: **5.5** cm
